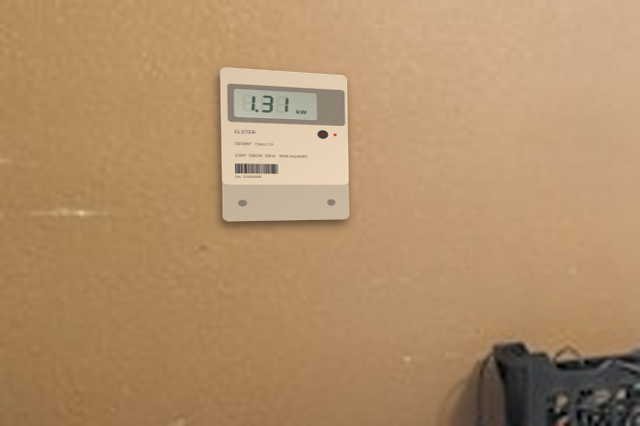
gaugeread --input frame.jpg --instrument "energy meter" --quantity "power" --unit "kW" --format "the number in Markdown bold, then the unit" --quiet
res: **1.31** kW
